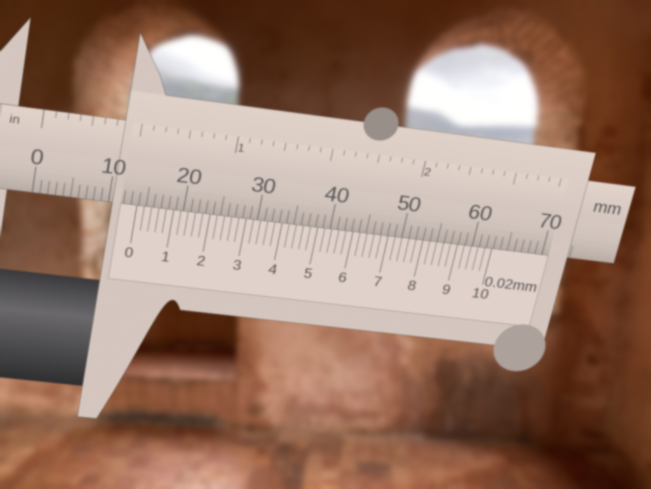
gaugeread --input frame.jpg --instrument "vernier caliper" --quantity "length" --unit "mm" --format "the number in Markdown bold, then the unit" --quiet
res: **13.8** mm
